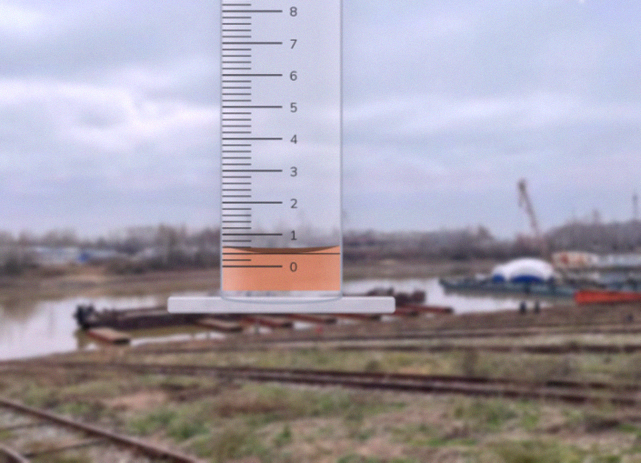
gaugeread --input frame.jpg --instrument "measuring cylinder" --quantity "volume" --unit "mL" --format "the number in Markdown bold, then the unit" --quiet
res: **0.4** mL
